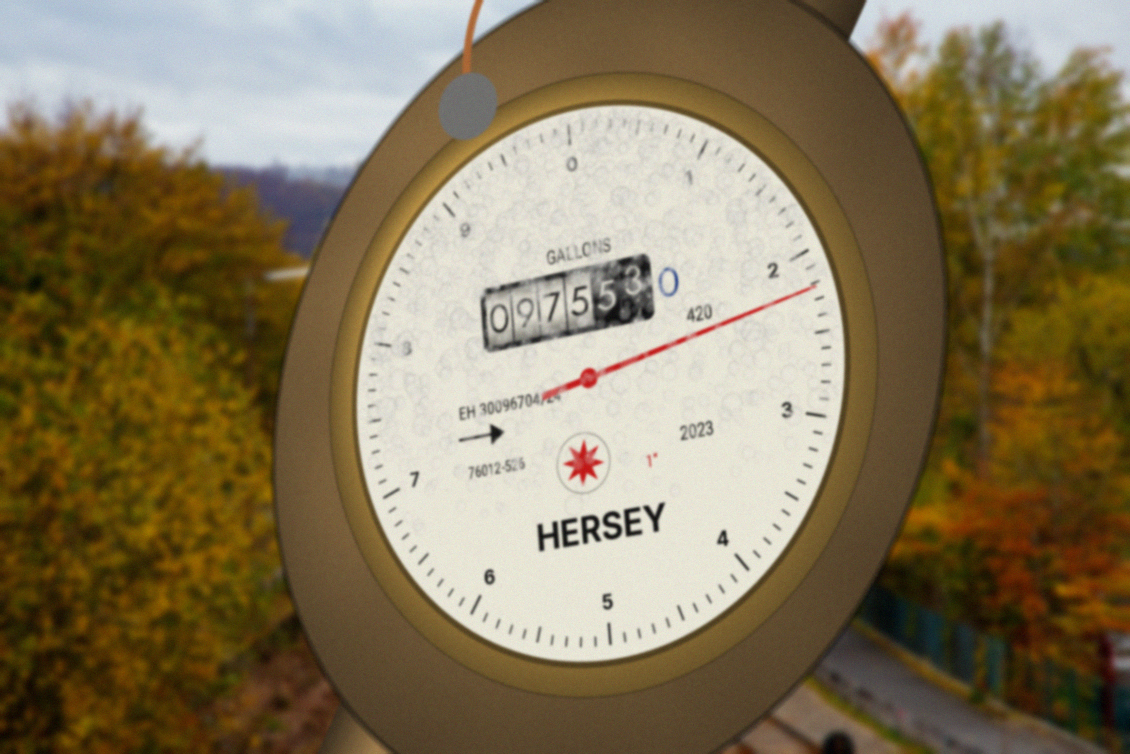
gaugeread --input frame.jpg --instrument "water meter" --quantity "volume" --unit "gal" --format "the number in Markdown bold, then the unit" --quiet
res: **975532.2** gal
